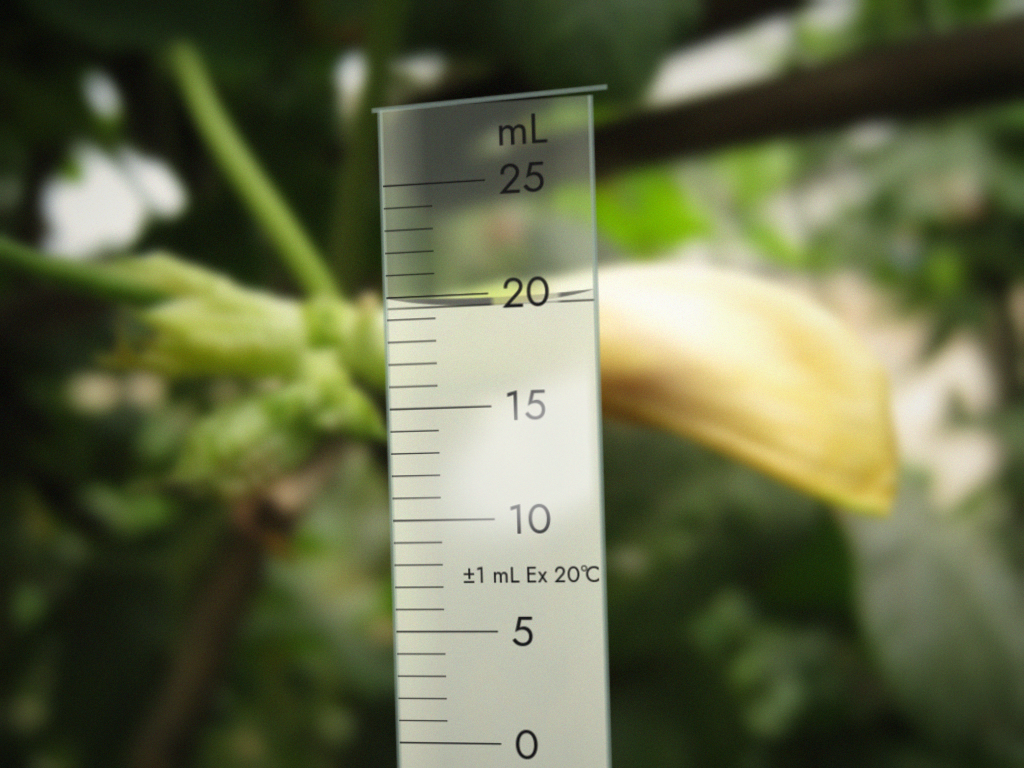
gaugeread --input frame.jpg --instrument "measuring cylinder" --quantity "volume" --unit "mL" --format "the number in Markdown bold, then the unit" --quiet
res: **19.5** mL
